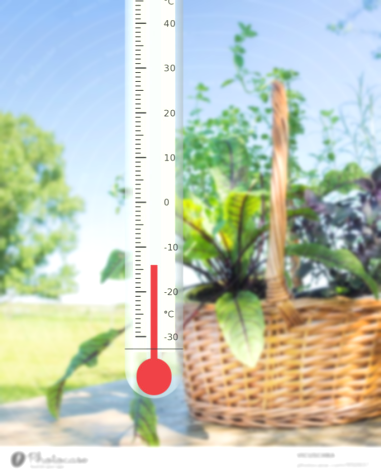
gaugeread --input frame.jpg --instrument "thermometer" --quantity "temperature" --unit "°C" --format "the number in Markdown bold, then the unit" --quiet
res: **-14** °C
